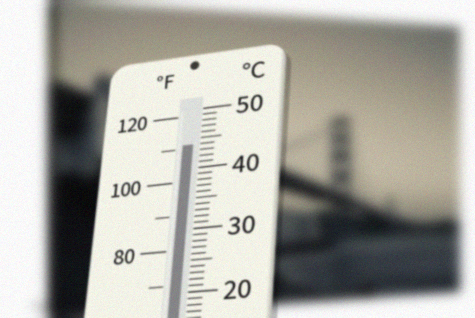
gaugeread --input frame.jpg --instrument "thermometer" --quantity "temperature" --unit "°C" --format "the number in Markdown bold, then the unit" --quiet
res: **44** °C
